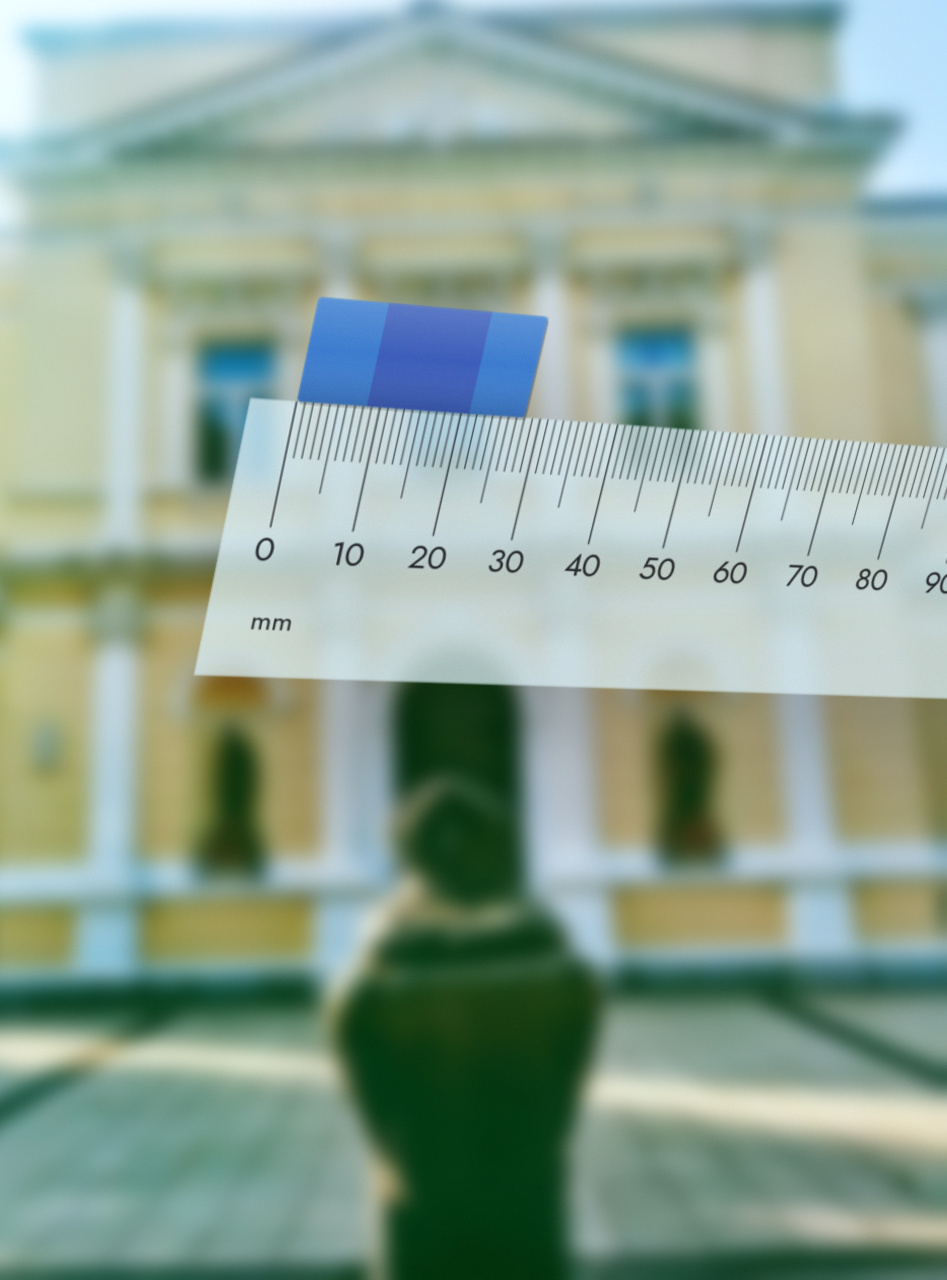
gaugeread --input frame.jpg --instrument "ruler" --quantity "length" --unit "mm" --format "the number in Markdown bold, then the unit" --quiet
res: **28** mm
